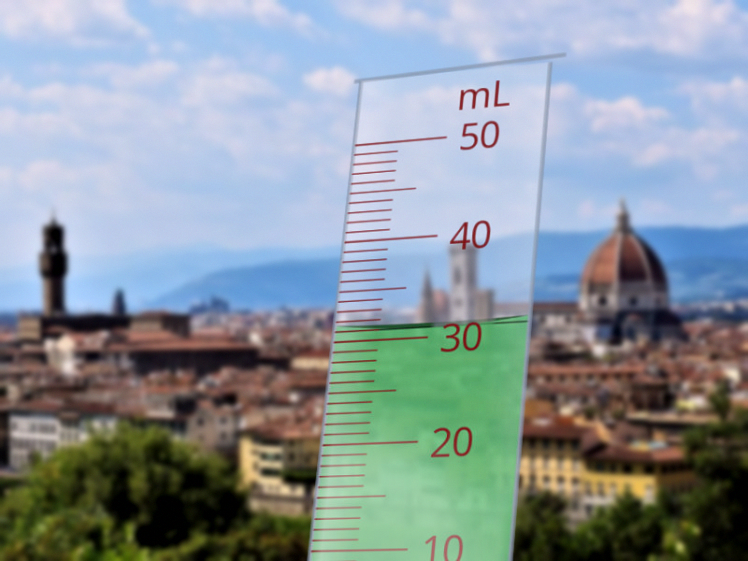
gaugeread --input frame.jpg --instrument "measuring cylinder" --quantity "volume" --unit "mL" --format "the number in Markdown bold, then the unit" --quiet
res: **31** mL
